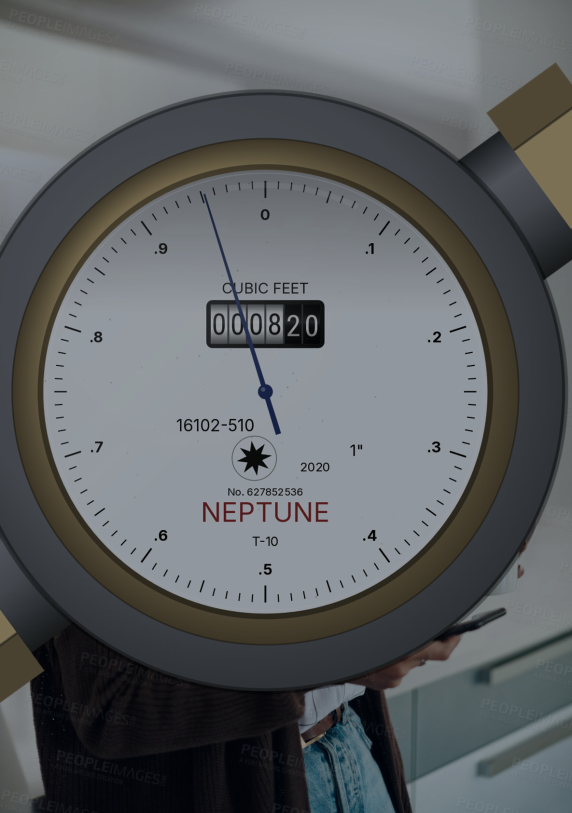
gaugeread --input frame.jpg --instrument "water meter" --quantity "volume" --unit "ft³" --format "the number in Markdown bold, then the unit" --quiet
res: **819.95** ft³
